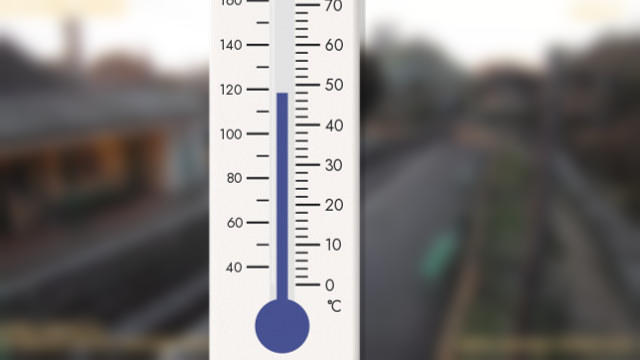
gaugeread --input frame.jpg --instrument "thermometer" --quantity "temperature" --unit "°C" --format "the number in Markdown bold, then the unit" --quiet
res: **48** °C
